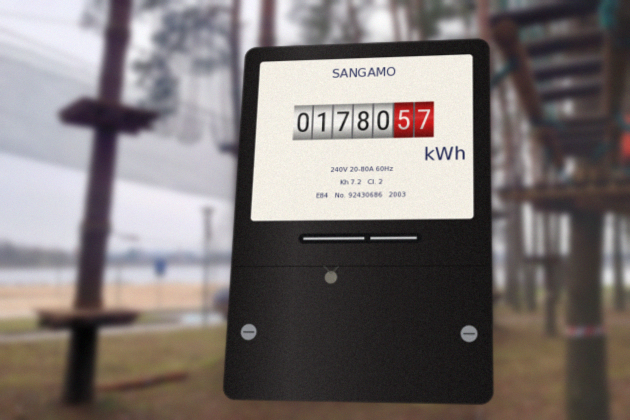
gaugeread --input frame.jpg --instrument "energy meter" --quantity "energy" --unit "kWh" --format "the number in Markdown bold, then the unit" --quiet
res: **1780.57** kWh
